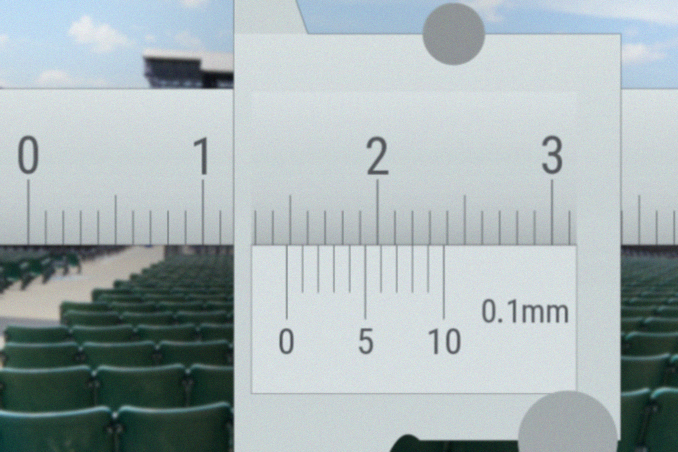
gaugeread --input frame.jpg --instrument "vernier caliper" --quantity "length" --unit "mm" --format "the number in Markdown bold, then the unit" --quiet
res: **14.8** mm
